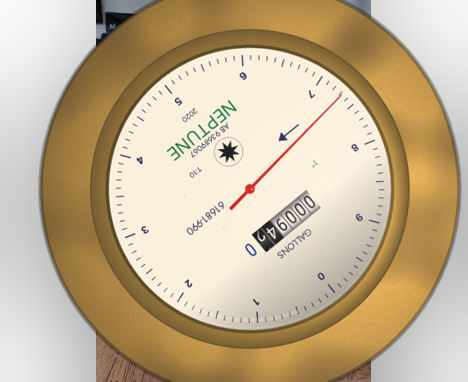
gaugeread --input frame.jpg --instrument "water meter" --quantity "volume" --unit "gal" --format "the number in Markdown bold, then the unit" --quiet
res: **9417.3** gal
